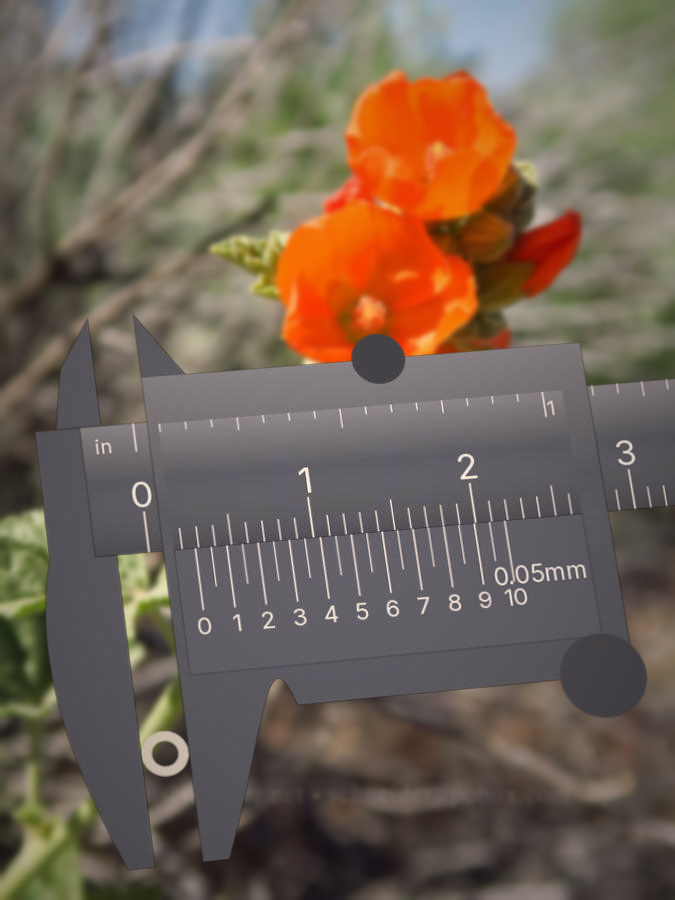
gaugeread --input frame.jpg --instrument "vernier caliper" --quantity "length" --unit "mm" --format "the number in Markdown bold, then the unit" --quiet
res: **2.8** mm
